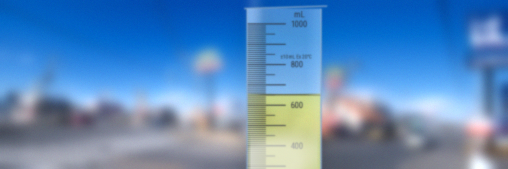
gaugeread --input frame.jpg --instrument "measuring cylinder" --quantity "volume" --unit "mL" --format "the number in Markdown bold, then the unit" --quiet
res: **650** mL
